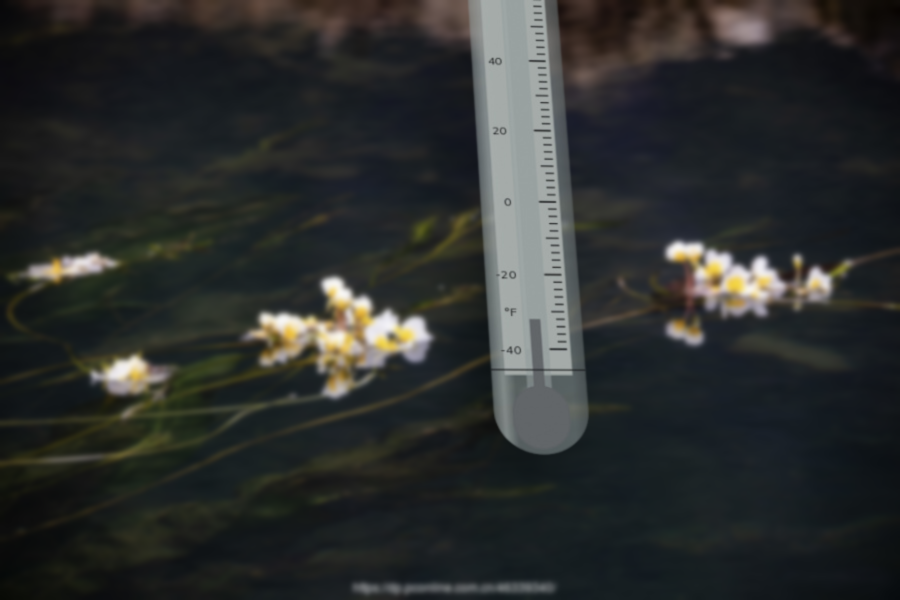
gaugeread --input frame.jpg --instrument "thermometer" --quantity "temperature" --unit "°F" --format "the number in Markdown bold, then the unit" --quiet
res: **-32** °F
